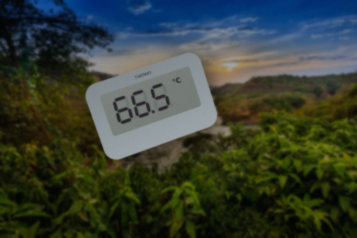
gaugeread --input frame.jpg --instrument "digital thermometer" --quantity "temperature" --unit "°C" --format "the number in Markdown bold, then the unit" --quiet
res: **66.5** °C
